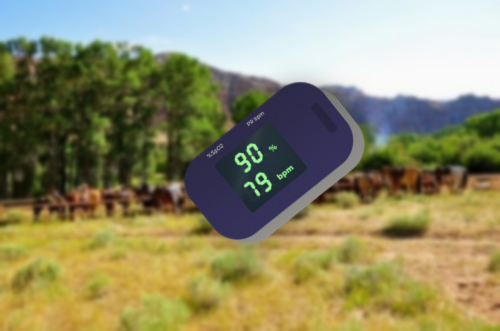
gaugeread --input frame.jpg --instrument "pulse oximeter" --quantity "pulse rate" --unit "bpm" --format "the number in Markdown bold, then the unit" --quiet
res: **79** bpm
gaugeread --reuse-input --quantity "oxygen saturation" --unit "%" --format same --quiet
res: **90** %
